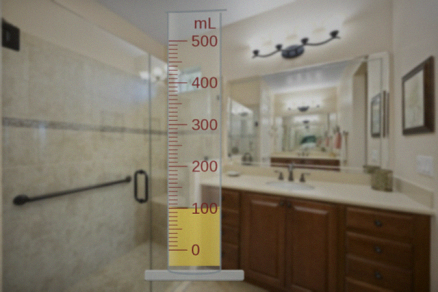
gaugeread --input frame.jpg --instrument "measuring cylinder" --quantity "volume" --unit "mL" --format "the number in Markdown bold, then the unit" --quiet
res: **100** mL
